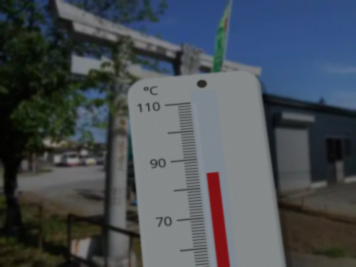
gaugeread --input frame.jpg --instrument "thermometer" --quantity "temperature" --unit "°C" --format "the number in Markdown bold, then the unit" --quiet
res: **85** °C
